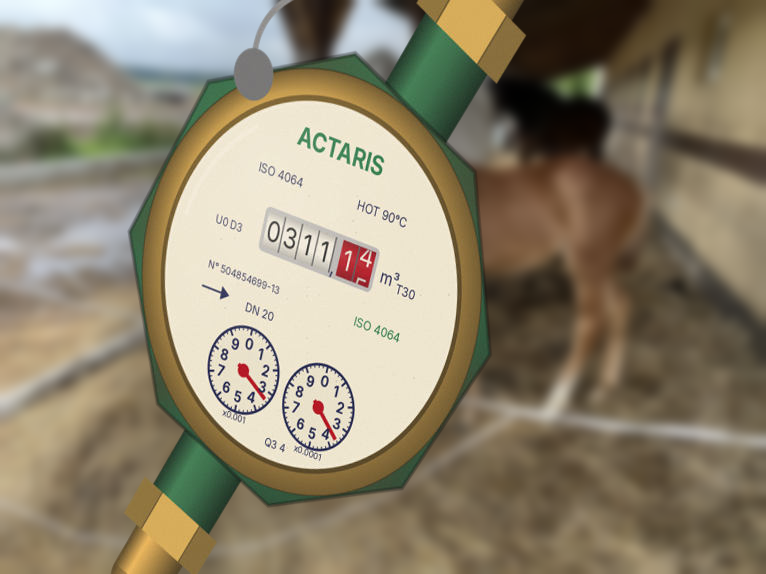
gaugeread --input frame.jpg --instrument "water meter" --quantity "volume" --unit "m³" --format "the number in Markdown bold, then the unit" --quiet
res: **311.1433** m³
